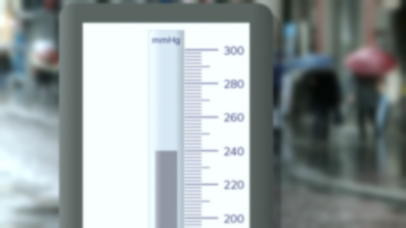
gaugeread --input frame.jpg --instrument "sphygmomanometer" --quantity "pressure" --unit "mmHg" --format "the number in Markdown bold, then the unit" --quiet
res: **240** mmHg
